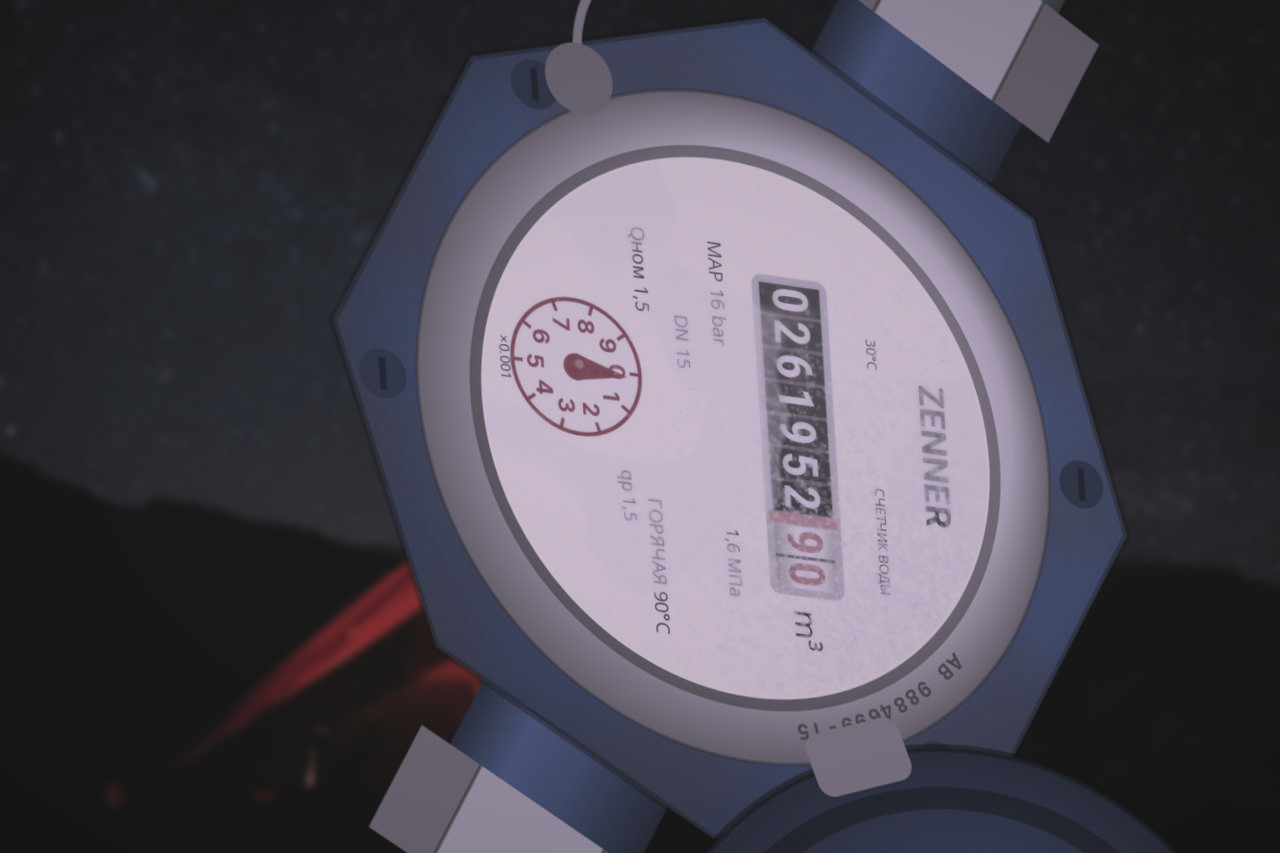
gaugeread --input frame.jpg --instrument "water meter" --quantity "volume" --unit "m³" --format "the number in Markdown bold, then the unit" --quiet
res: **261952.900** m³
